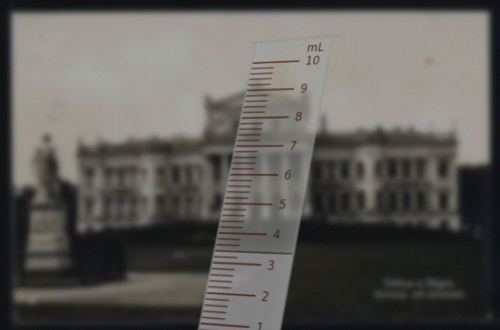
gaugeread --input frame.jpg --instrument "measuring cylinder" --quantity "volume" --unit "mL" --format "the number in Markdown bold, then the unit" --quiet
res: **3.4** mL
